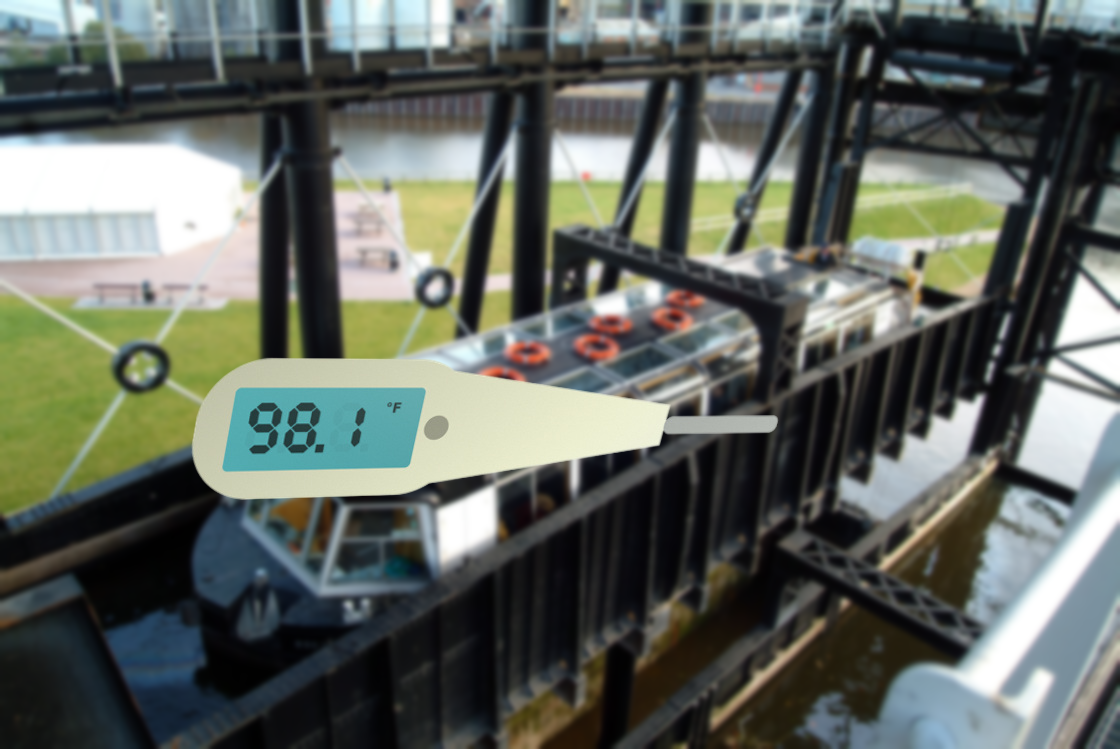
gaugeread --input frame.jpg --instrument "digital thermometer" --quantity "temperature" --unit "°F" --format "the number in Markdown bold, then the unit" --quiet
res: **98.1** °F
